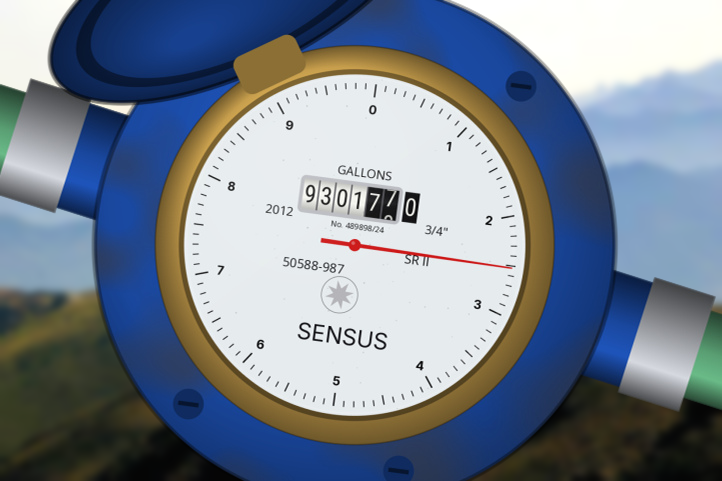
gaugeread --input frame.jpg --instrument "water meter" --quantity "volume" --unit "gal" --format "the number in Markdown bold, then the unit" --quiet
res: **9301772.5** gal
